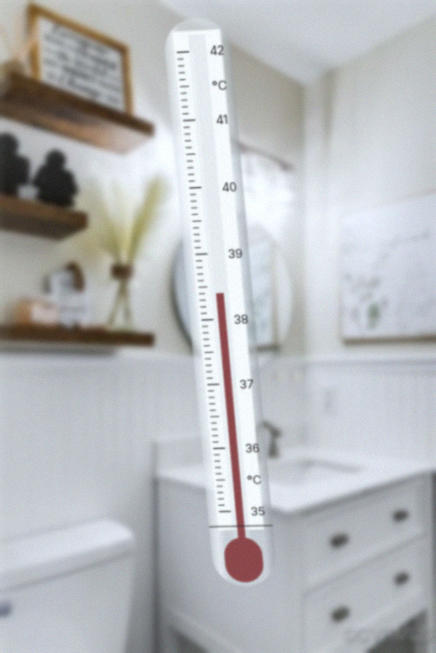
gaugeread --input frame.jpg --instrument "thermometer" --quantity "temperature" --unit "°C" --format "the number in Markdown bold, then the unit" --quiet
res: **38.4** °C
